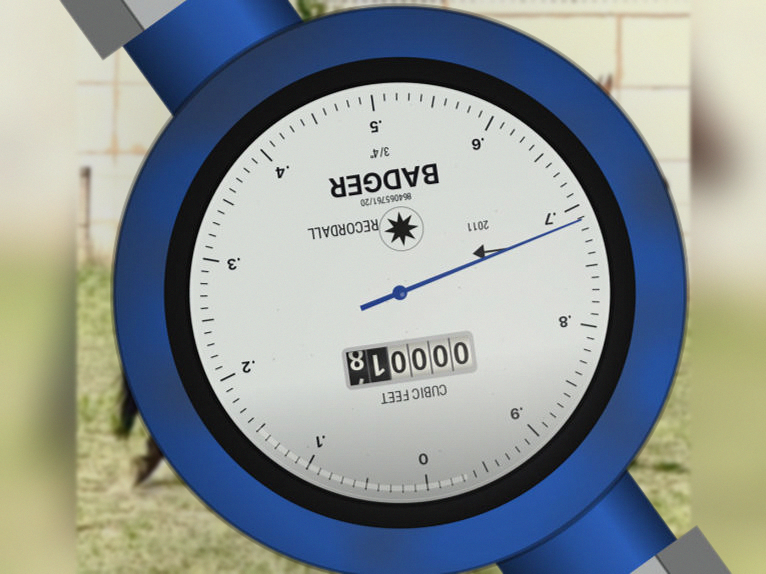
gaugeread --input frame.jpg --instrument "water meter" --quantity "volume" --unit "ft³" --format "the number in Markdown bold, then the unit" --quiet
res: **17.71** ft³
